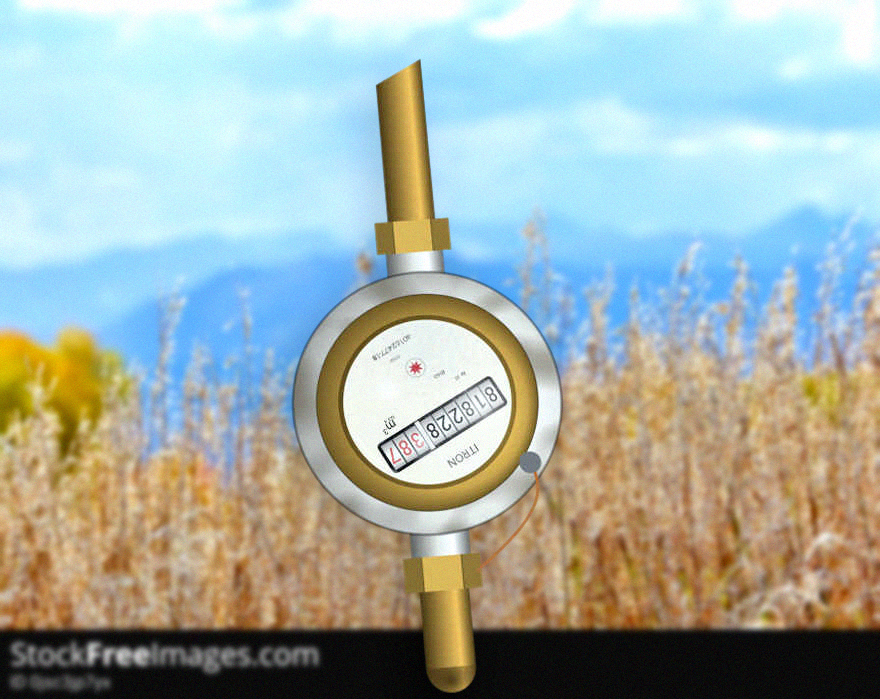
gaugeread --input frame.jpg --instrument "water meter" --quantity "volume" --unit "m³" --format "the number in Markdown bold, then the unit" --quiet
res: **818228.387** m³
